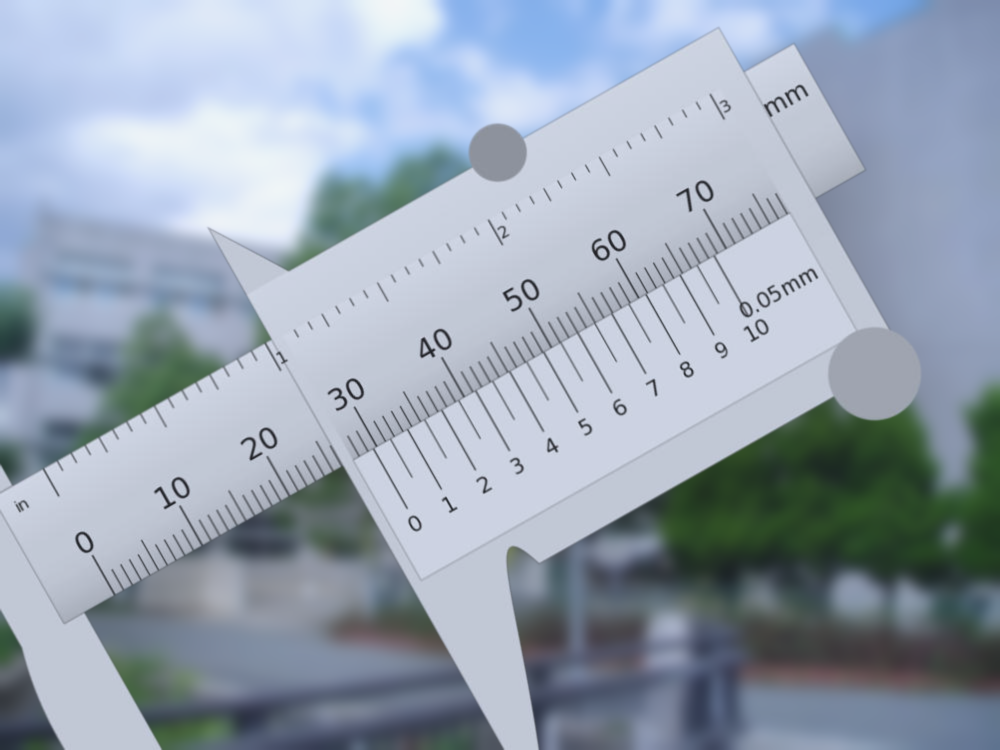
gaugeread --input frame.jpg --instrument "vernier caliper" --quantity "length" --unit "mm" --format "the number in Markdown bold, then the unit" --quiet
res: **29.6** mm
